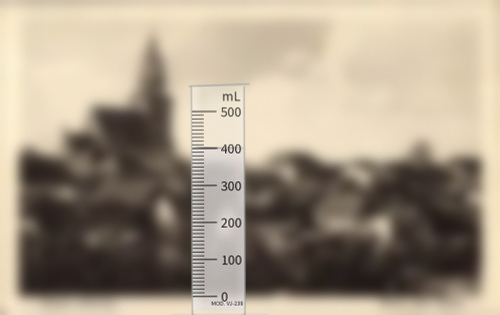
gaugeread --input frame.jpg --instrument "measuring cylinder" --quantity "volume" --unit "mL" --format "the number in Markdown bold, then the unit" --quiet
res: **400** mL
